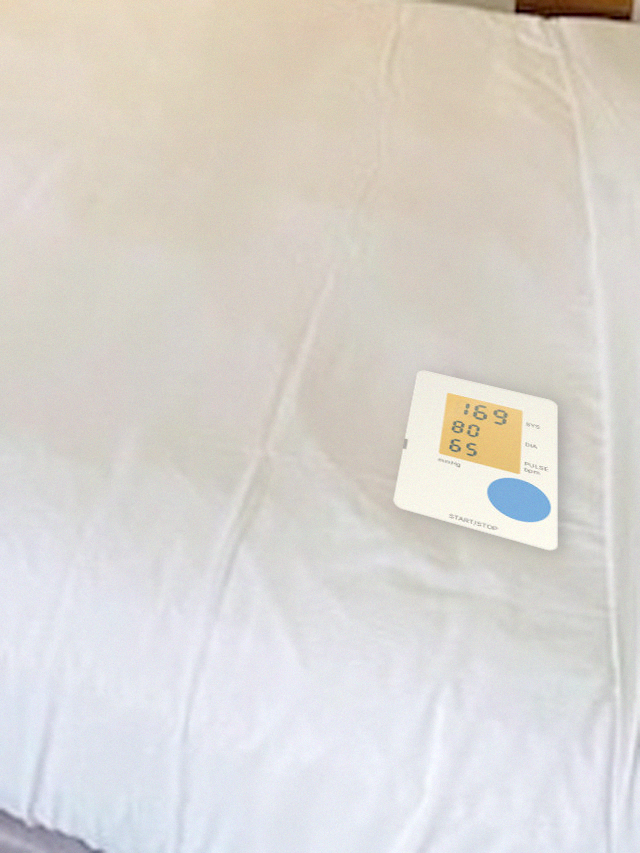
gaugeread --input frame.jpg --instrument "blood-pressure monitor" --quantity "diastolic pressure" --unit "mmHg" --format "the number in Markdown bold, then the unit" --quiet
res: **80** mmHg
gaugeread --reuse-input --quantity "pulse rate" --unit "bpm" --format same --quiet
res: **65** bpm
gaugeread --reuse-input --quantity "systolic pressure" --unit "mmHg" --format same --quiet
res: **169** mmHg
